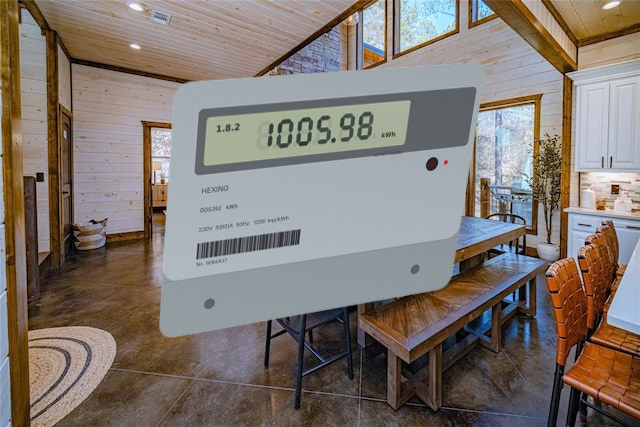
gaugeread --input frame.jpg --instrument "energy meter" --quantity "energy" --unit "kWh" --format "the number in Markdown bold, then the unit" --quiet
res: **1005.98** kWh
